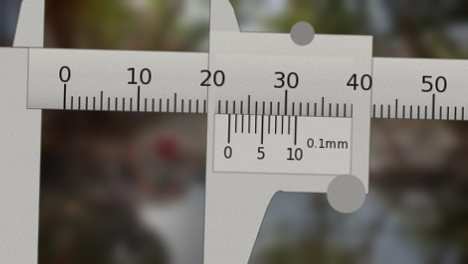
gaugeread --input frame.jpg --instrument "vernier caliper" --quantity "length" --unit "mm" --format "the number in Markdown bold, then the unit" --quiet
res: **22.4** mm
